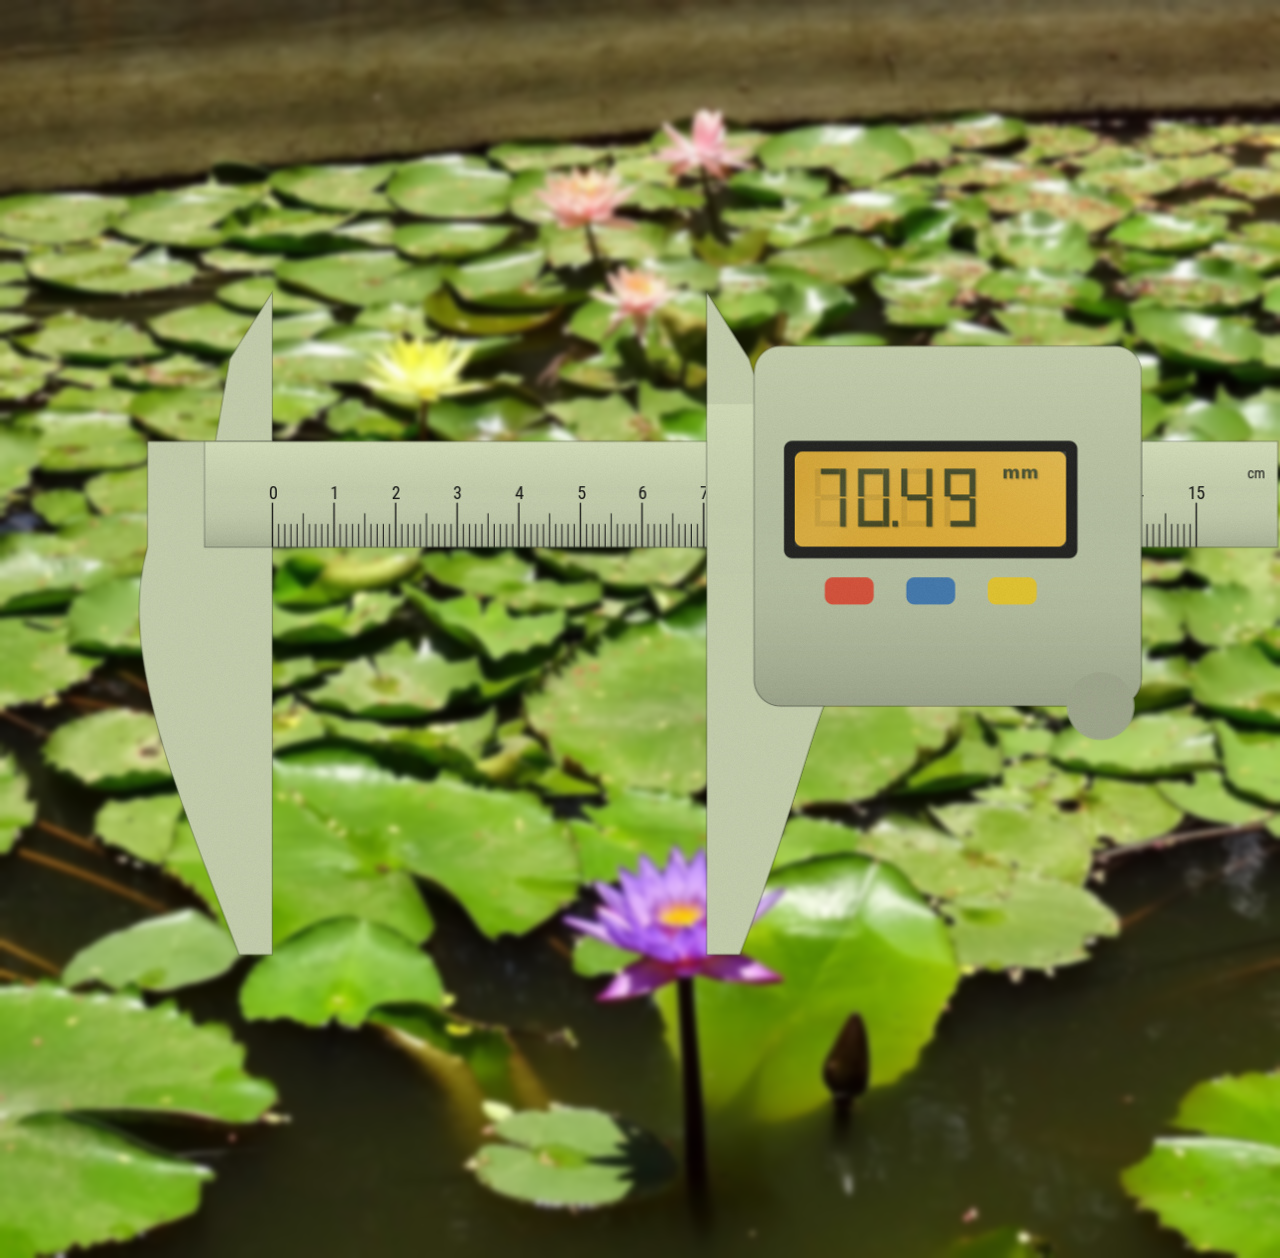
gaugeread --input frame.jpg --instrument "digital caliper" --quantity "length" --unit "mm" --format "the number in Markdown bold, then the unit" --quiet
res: **70.49** mm
